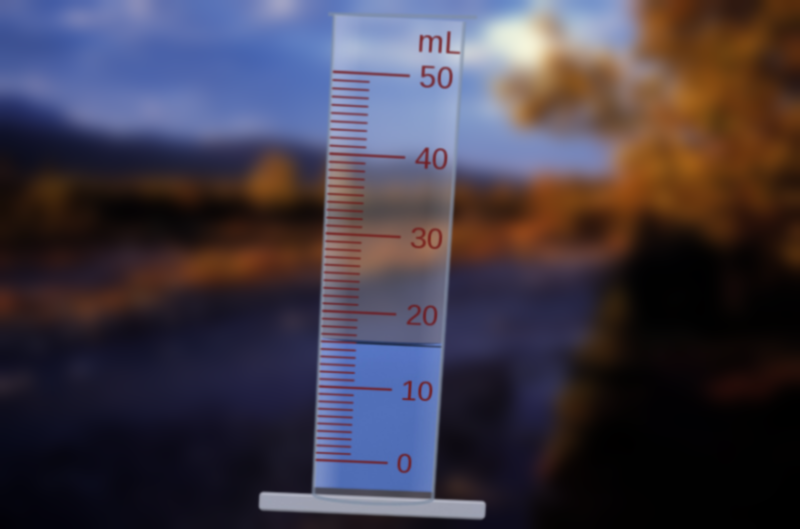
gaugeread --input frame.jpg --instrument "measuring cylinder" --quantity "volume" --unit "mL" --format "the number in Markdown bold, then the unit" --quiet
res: **16** mL
